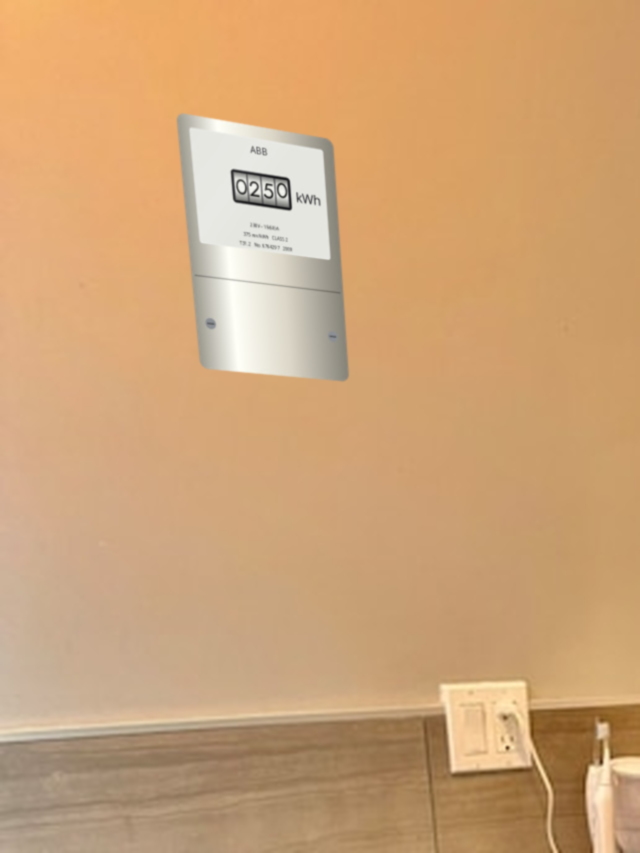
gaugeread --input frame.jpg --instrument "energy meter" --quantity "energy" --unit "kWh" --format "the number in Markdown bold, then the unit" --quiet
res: **250** kWh
